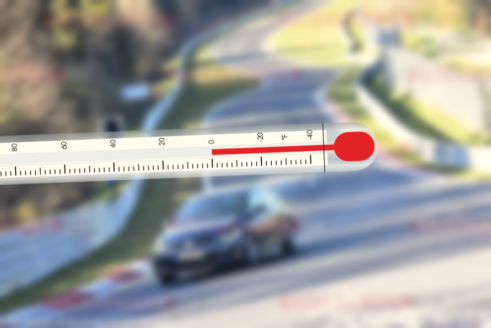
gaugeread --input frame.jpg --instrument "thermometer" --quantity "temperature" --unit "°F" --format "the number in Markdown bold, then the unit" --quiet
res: **0** °F
